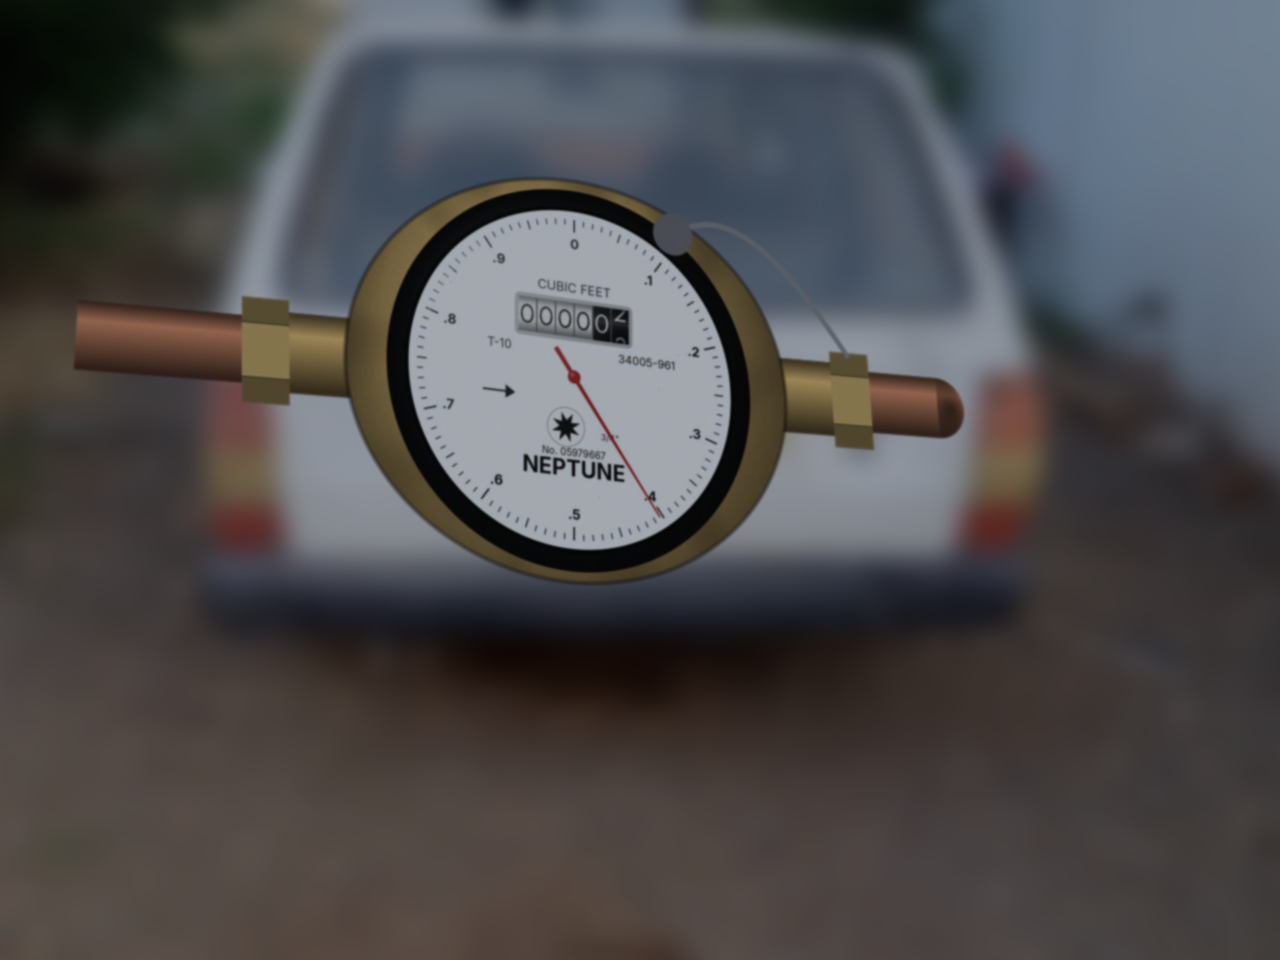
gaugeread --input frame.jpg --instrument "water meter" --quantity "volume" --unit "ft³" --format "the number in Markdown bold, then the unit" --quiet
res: **2.40** ft³
